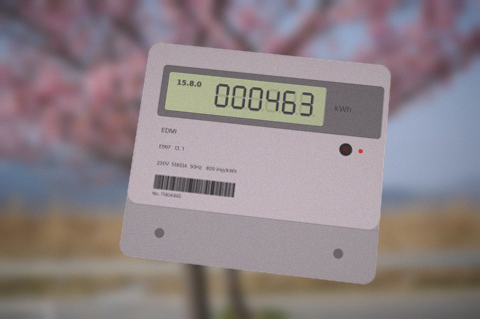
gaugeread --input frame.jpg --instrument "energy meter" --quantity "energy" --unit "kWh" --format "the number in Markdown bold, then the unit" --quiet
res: **463** kWh
